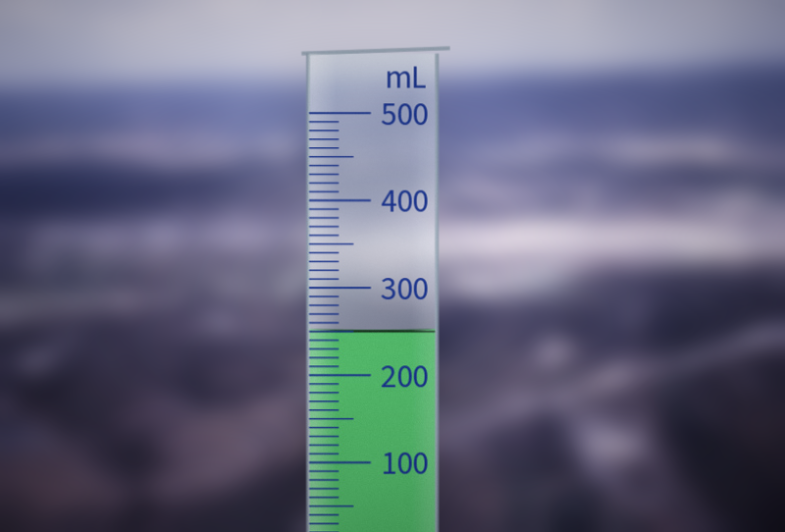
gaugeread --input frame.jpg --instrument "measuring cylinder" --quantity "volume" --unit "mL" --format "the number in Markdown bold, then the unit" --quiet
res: **250** mL
